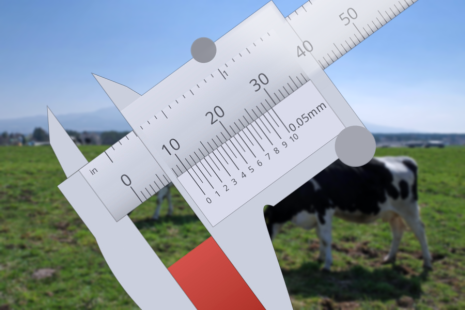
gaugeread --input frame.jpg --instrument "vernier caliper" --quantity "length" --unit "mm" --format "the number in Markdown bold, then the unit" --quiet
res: **10.0** mm
